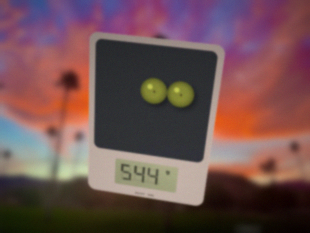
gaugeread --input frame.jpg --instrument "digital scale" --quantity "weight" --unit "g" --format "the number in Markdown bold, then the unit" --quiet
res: **544** g
